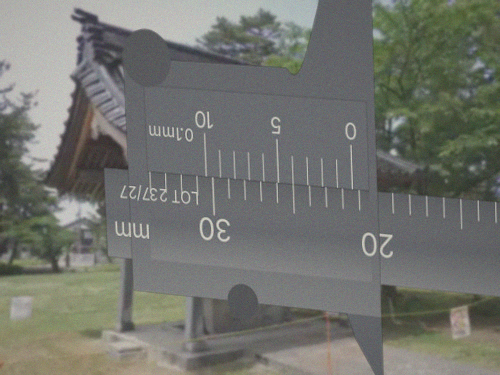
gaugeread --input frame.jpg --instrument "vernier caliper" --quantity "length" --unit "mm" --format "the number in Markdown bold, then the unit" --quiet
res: **21.4** mm
